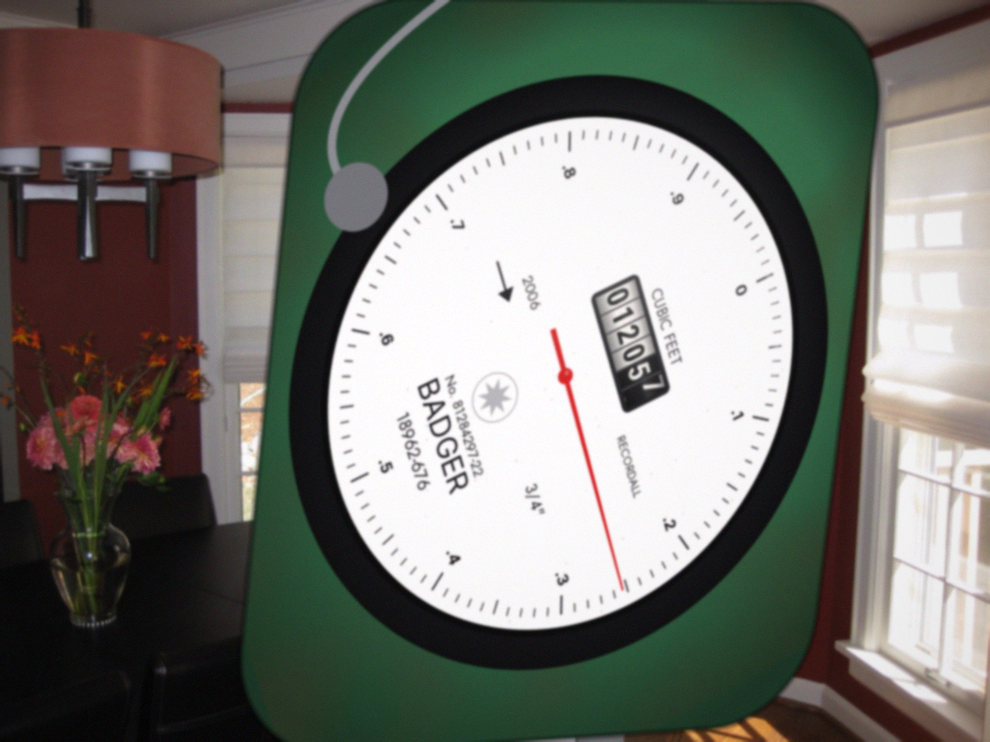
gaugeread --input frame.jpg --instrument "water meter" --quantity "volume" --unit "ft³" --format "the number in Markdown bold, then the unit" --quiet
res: **12057.25** ft³
